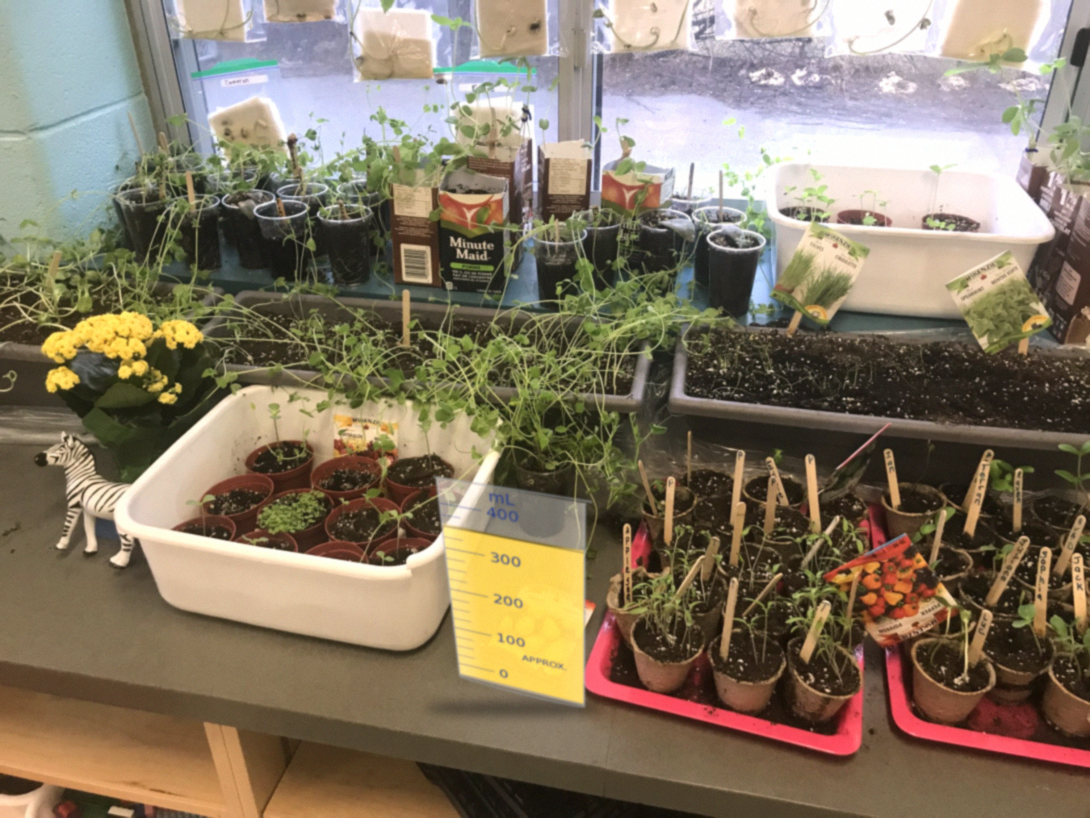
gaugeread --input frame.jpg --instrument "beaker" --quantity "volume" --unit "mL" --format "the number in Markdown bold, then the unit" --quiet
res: **350** mL
